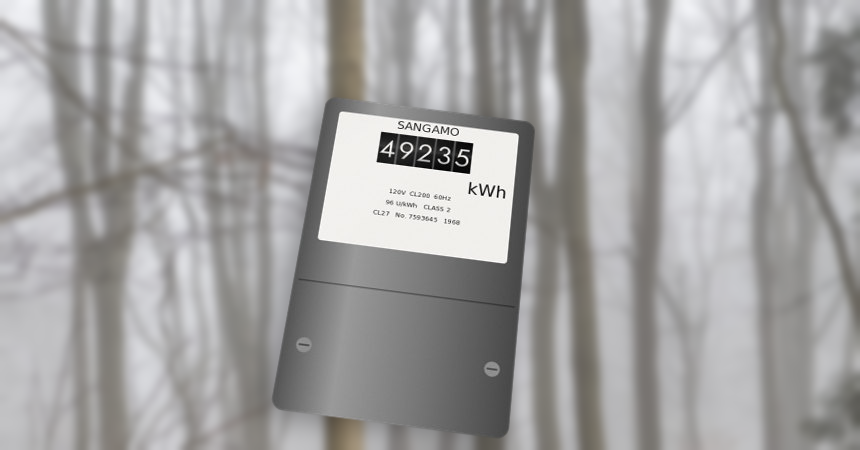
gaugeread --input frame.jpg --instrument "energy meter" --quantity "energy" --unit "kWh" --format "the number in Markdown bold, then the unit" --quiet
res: **49235** kWh
